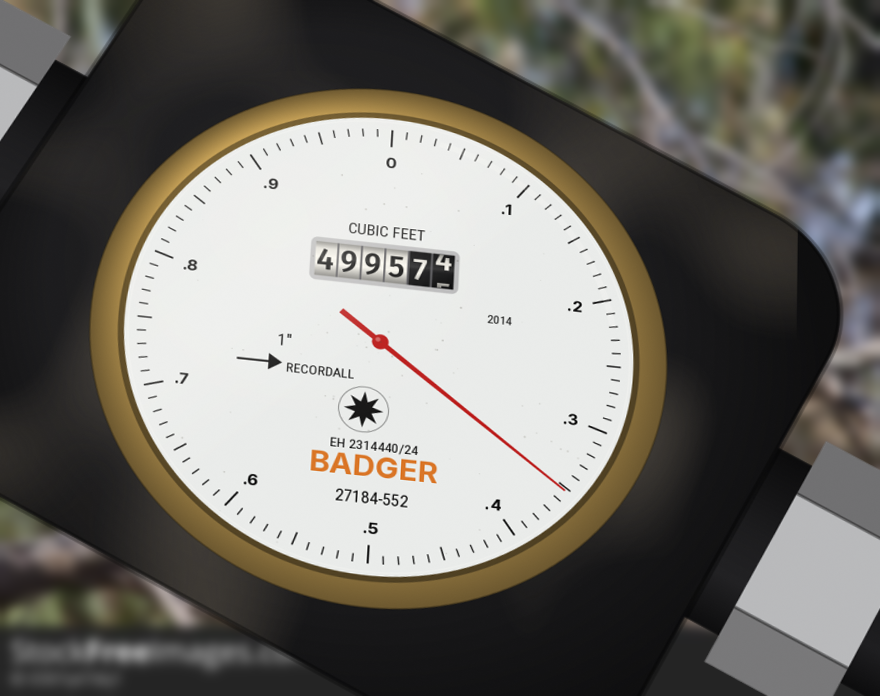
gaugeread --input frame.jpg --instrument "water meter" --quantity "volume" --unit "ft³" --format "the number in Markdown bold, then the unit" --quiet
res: **499574.35** ft³
